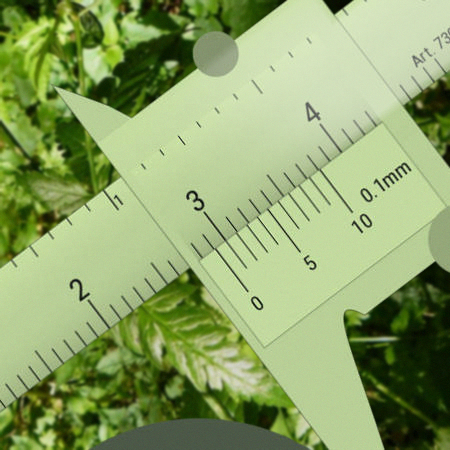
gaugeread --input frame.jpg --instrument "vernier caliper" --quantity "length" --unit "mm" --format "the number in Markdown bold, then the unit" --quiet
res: **29.1** mm
